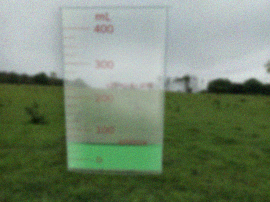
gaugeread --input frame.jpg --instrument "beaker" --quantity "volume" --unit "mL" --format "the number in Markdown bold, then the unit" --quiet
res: **50** mL
